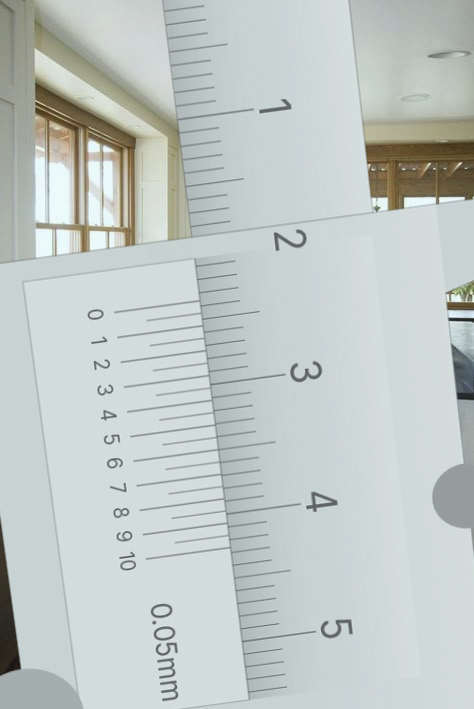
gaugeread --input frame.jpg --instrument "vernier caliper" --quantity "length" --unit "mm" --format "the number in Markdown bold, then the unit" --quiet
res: **23.6** mm
